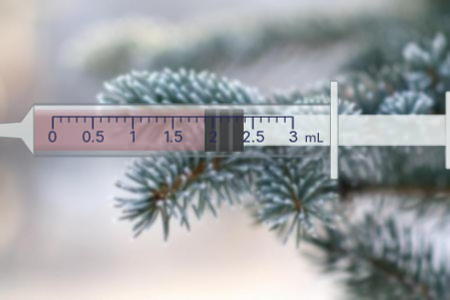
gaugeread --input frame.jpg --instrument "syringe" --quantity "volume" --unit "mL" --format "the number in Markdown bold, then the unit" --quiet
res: **1.9** mL
